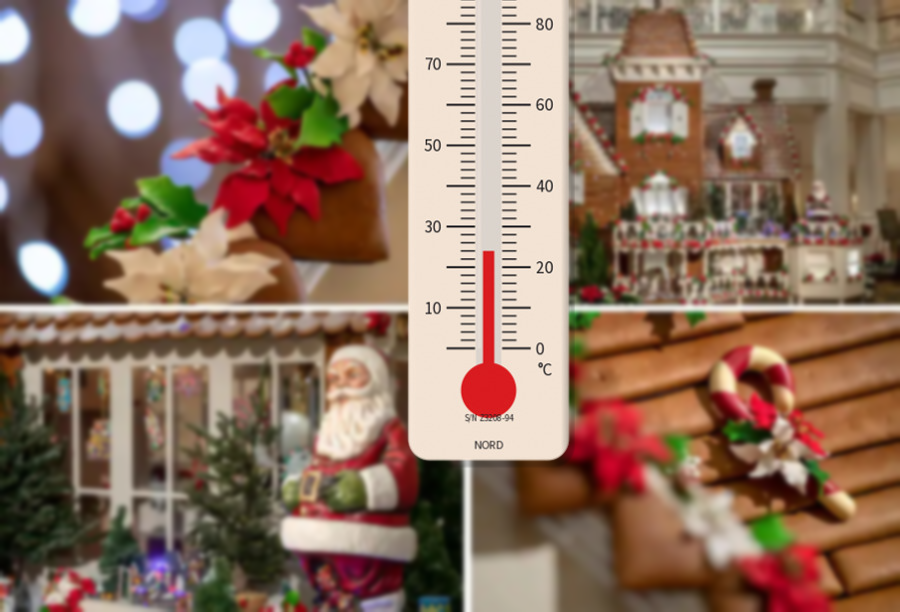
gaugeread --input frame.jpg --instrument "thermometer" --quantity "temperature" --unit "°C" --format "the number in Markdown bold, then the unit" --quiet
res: **24** °C
